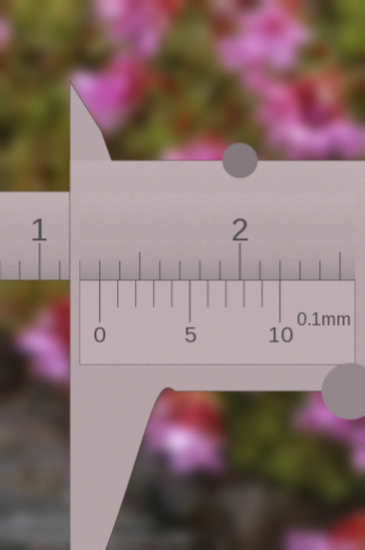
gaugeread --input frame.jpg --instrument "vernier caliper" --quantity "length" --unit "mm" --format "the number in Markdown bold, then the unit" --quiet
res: **13.0** mm
